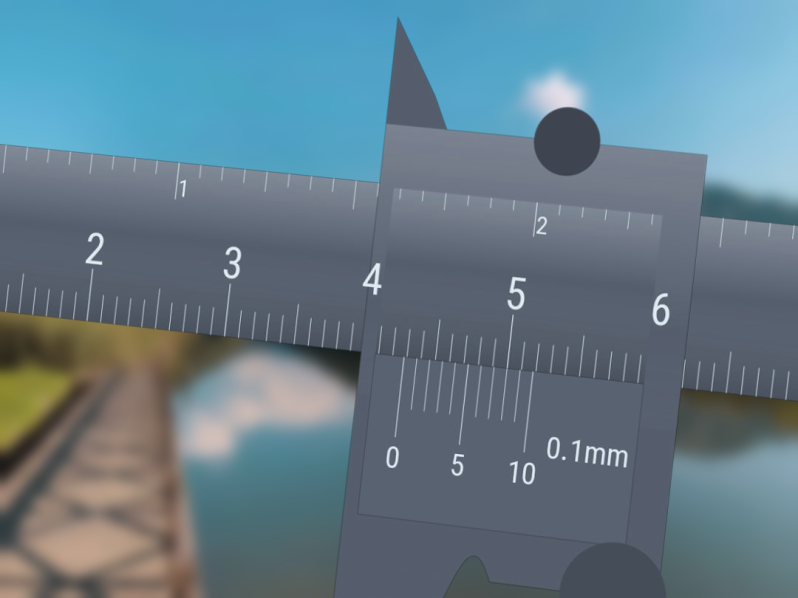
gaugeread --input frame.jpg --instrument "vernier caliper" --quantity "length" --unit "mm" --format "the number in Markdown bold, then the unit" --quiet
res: **42.8** mm
